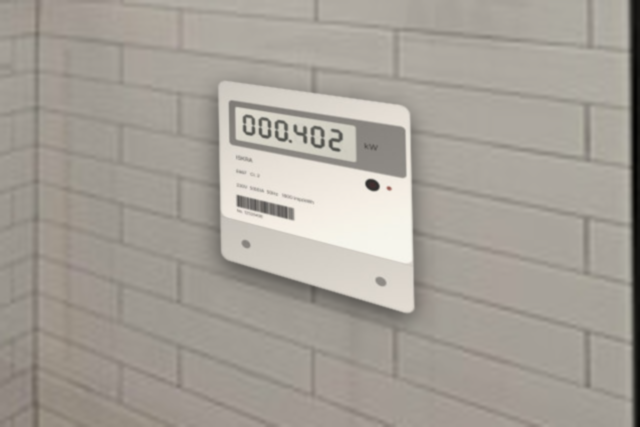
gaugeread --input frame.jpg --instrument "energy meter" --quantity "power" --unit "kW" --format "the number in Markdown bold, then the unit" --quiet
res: **0.402** kW
